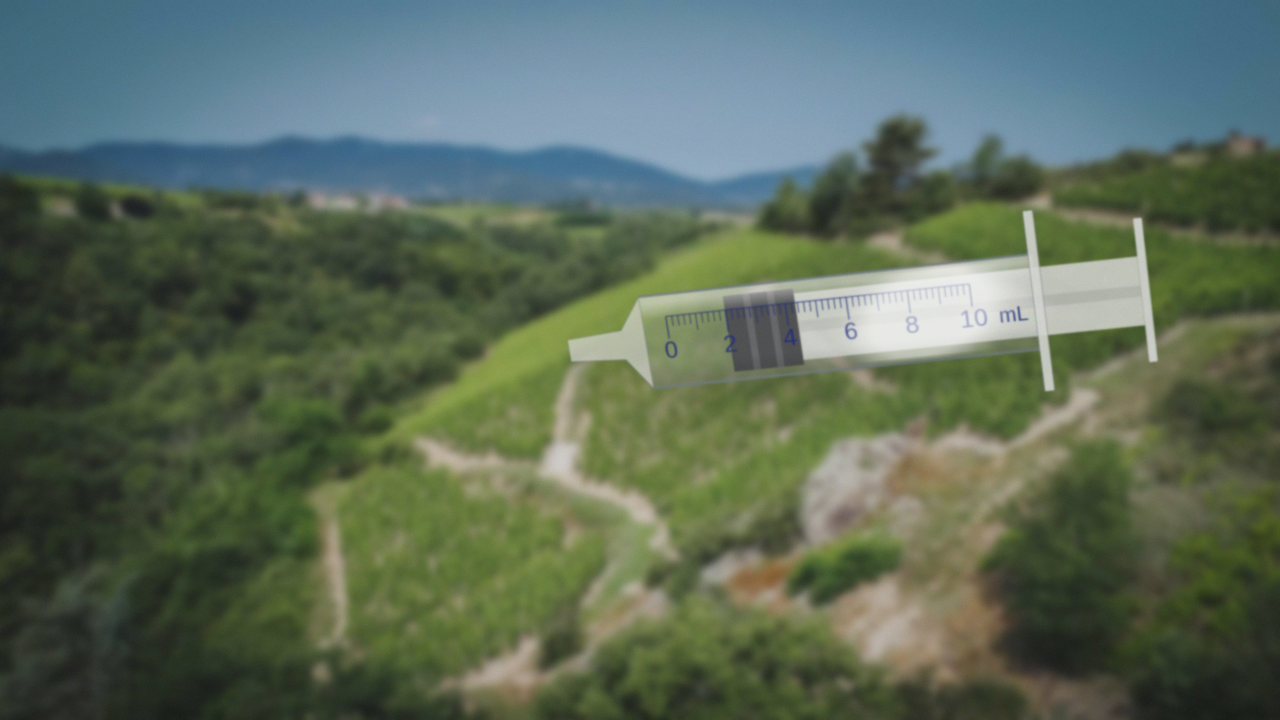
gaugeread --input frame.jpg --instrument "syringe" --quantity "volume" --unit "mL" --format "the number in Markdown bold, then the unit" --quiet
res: **2** mL
